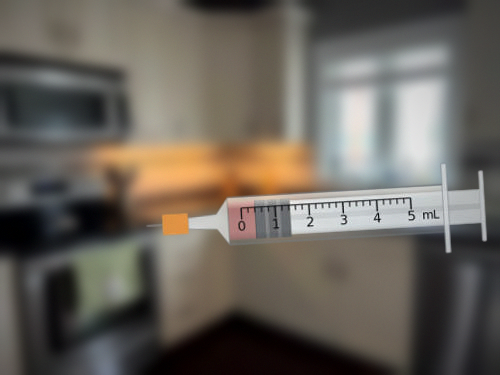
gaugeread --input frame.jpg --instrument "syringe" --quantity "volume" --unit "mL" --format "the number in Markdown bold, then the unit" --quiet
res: **0.4** mL
